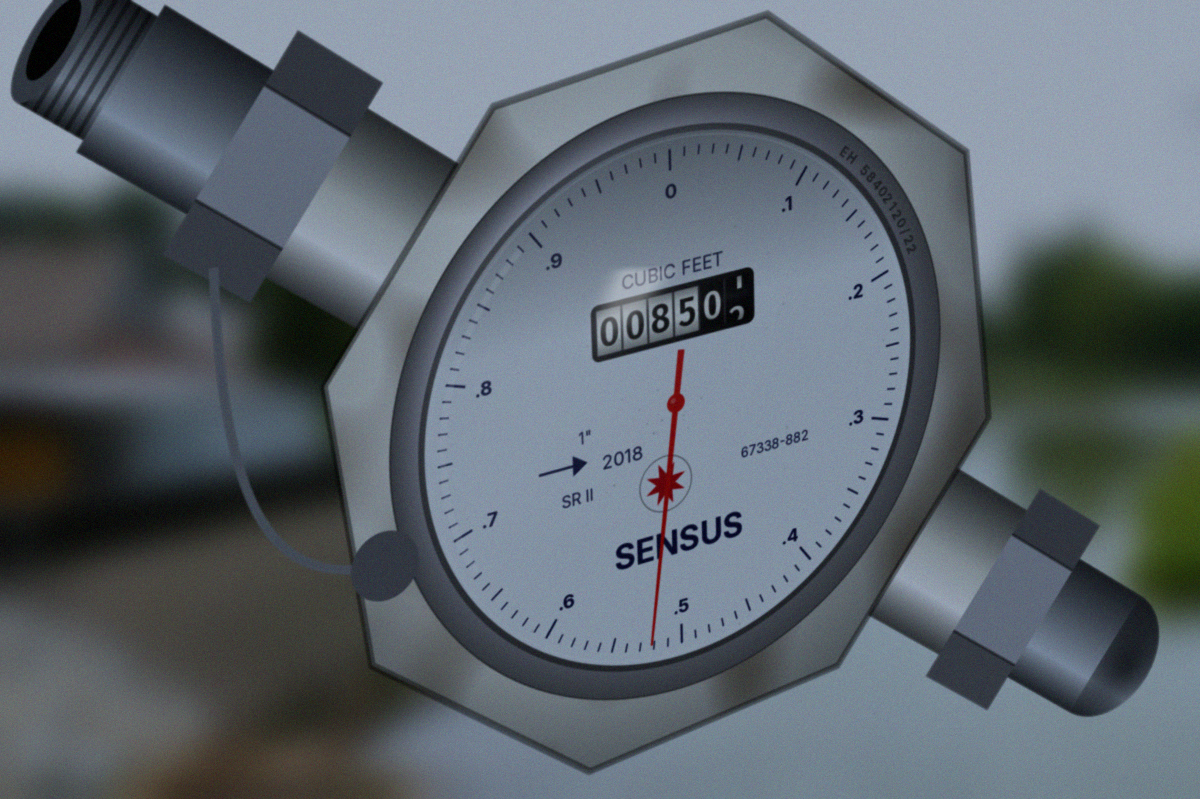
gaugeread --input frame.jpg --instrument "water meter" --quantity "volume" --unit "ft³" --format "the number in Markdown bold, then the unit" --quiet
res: **8501.52** ft³
